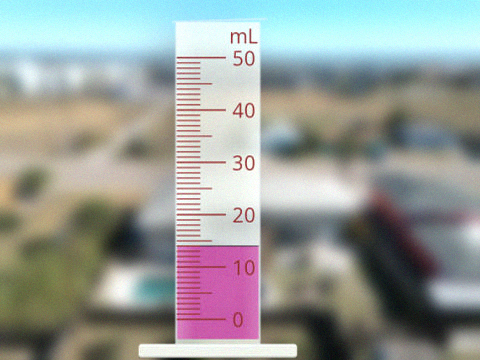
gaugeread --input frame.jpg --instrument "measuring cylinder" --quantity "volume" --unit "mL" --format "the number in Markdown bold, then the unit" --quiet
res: **14** mL
